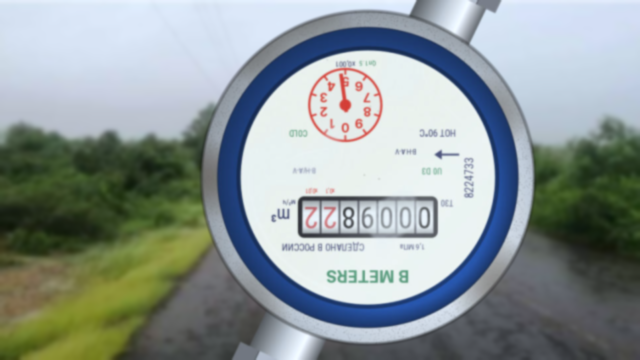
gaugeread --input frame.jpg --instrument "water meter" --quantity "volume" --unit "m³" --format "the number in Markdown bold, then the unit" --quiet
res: **98.224** m³
